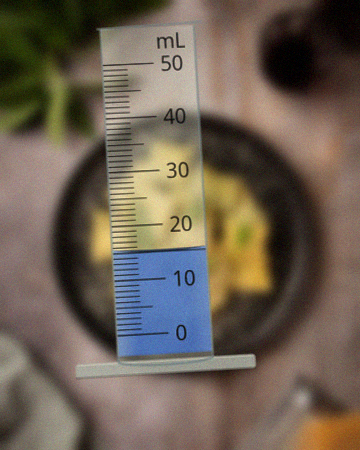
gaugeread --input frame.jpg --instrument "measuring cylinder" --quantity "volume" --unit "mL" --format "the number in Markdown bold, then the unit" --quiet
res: **15** mL
